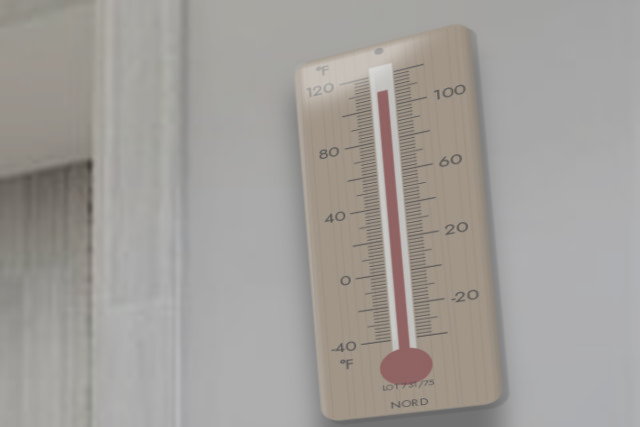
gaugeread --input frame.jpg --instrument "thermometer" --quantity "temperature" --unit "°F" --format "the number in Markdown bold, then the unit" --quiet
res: **110** °F
